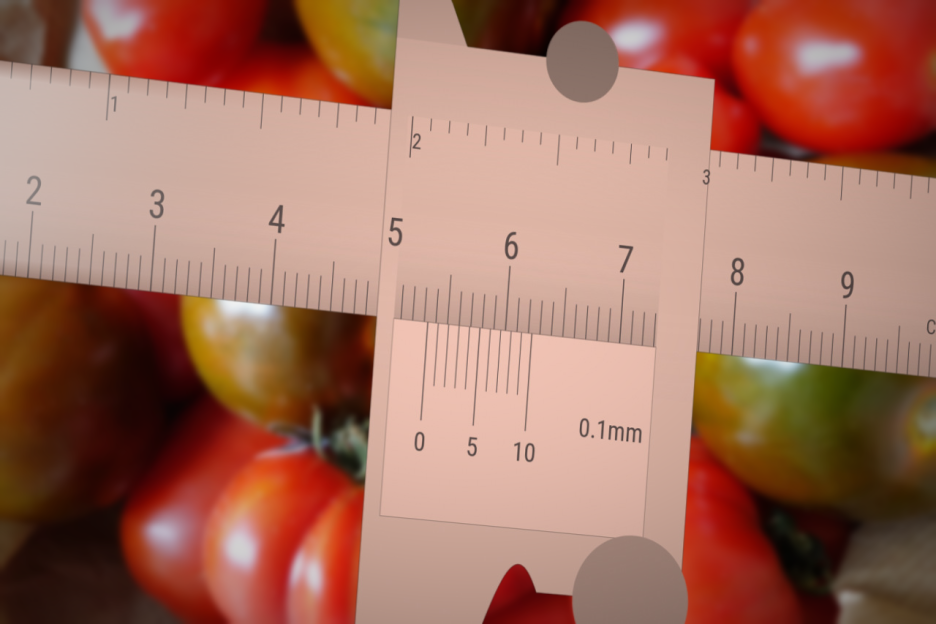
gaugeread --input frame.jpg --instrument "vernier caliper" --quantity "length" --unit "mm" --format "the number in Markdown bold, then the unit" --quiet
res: **53.3** mm
